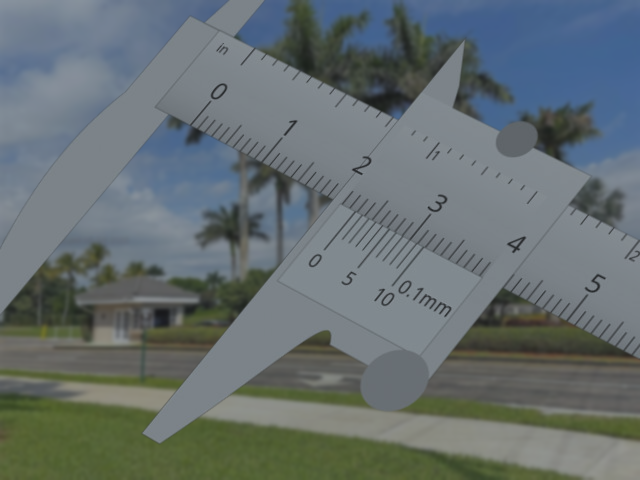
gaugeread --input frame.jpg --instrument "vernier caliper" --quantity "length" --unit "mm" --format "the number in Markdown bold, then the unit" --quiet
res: **22.8** mm
